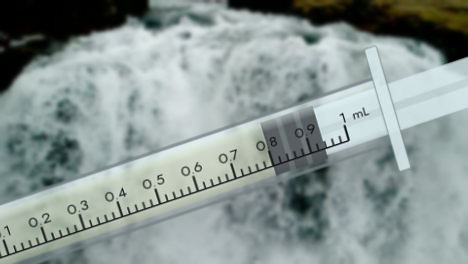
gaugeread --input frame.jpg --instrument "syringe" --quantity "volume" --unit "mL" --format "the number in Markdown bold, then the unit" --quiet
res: **0.8** mL
